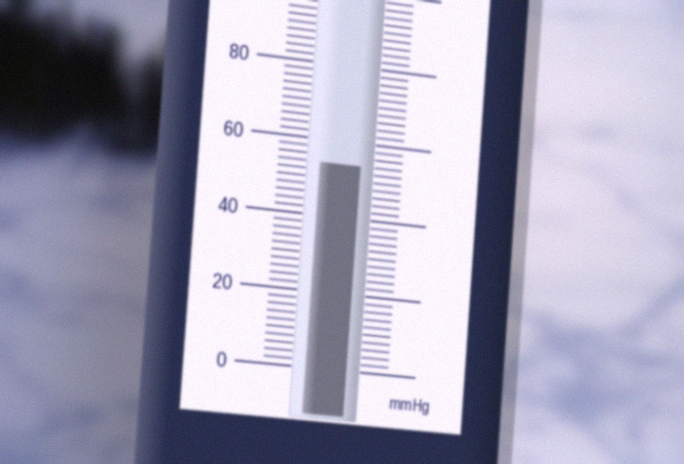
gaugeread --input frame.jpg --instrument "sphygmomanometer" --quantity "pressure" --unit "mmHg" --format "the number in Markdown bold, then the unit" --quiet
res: **54** mmHg
